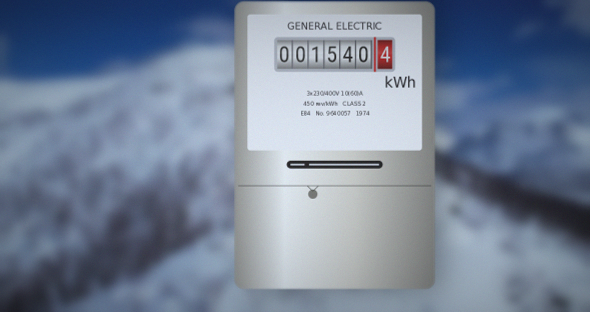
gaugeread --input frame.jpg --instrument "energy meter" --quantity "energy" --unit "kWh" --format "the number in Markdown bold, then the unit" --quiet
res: **1540.4** kWh
